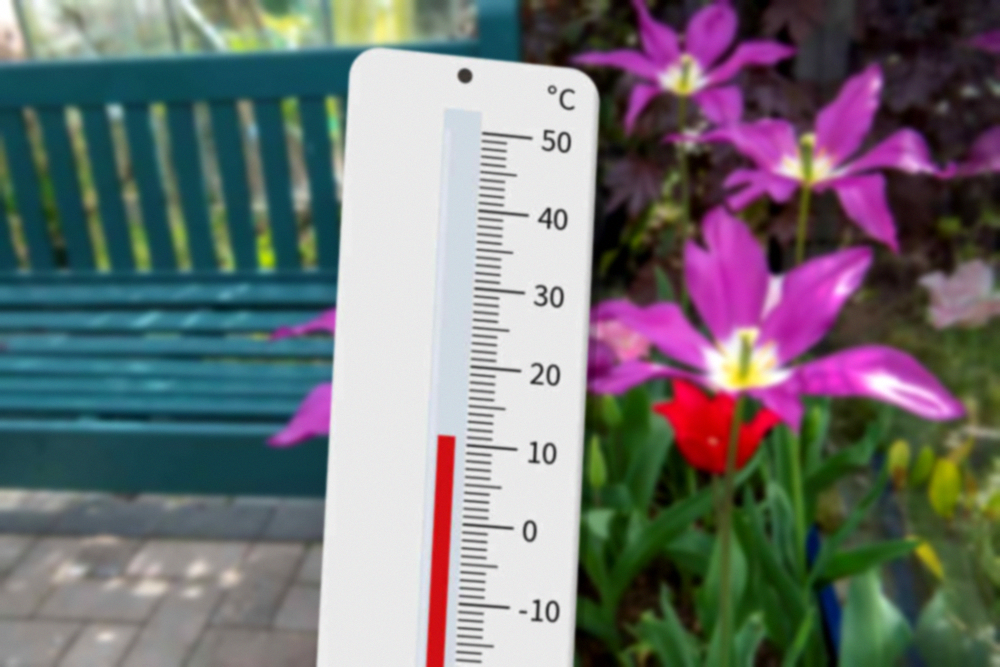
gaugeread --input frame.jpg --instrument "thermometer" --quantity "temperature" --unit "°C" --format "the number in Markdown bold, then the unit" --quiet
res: **11** °C
